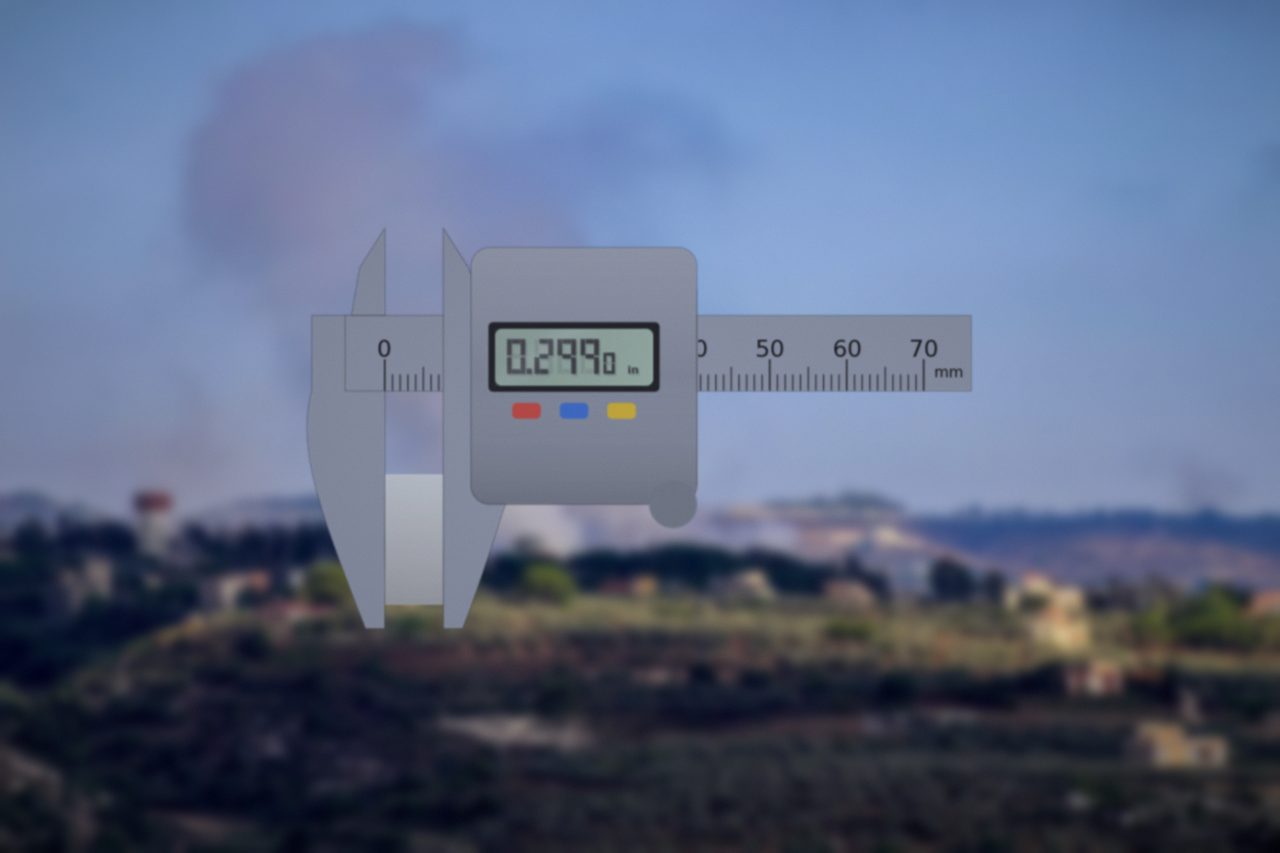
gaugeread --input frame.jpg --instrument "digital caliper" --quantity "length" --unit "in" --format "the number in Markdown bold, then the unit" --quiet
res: **0.2990** in
